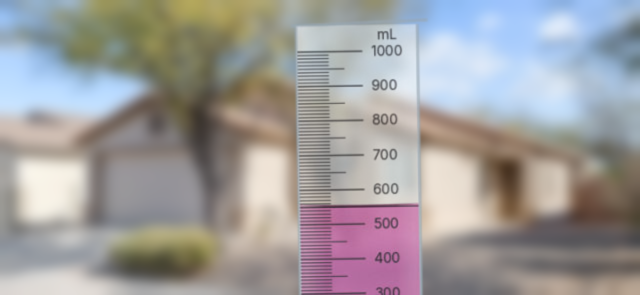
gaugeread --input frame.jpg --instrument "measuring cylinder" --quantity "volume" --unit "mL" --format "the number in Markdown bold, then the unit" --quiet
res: **550** mL
